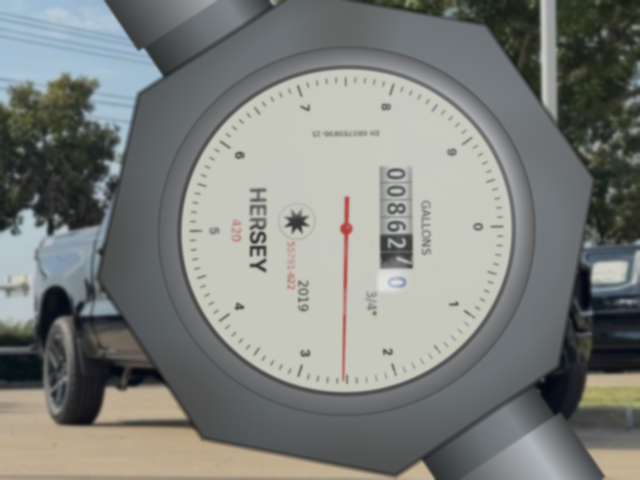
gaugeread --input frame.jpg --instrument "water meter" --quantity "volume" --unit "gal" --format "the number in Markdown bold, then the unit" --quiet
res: **86272.5** gal
